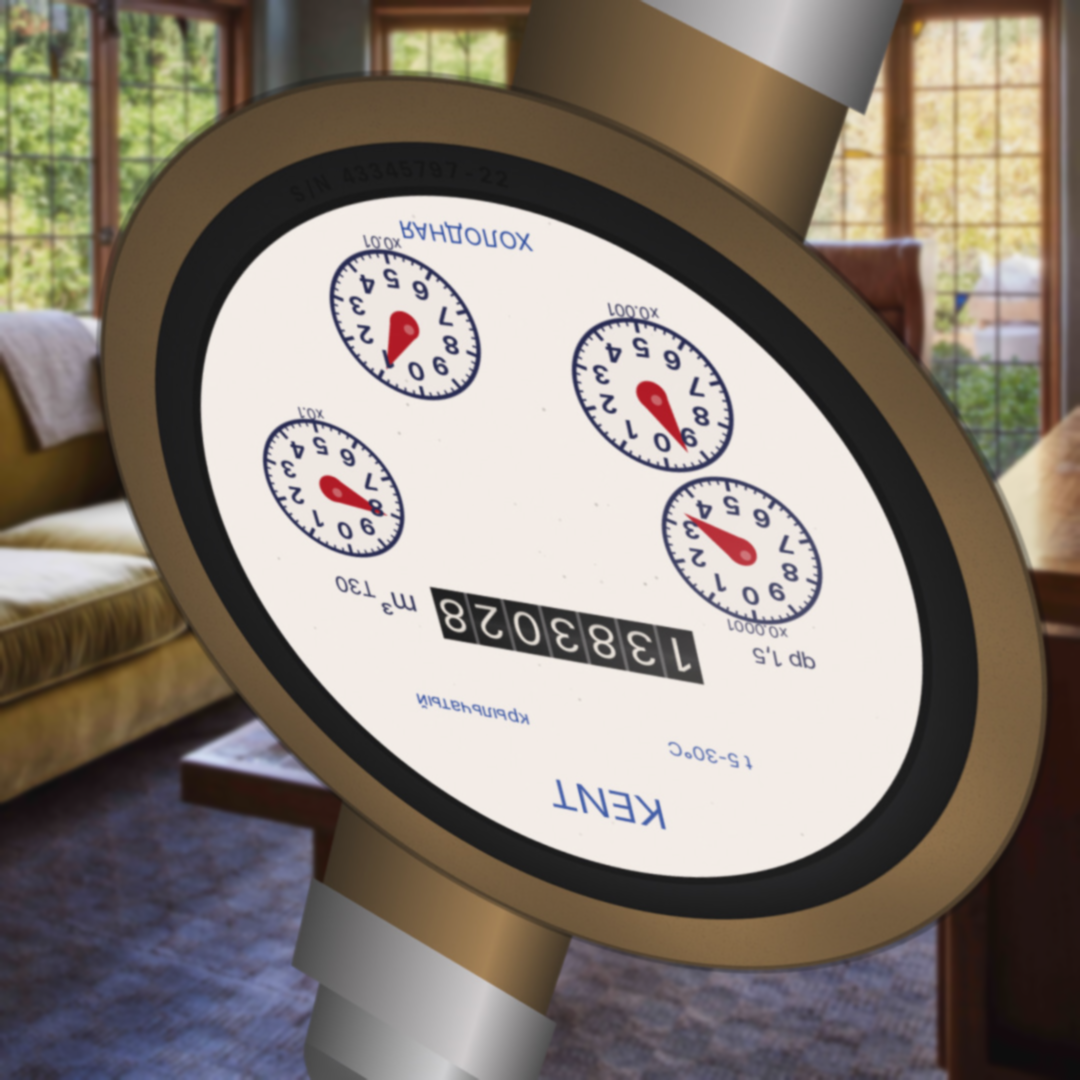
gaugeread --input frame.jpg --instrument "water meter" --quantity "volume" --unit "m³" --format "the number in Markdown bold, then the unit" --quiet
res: **1383028.8093** m³
